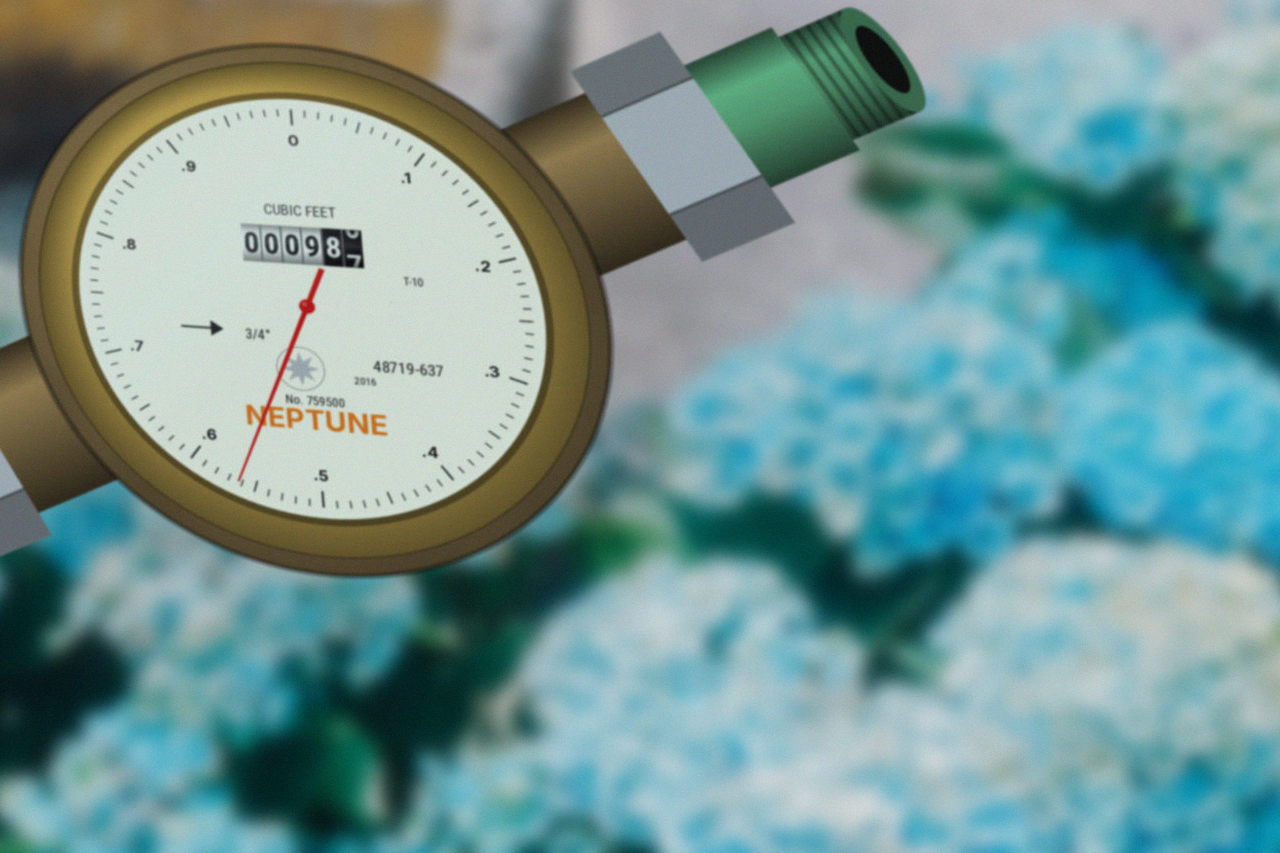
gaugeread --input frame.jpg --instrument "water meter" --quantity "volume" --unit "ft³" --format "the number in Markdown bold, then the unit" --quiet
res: **986.56** ft³
